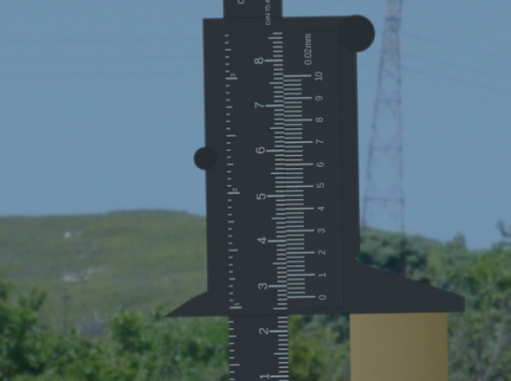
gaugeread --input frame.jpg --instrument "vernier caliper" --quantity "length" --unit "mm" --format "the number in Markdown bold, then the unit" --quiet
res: **27.5** mm
